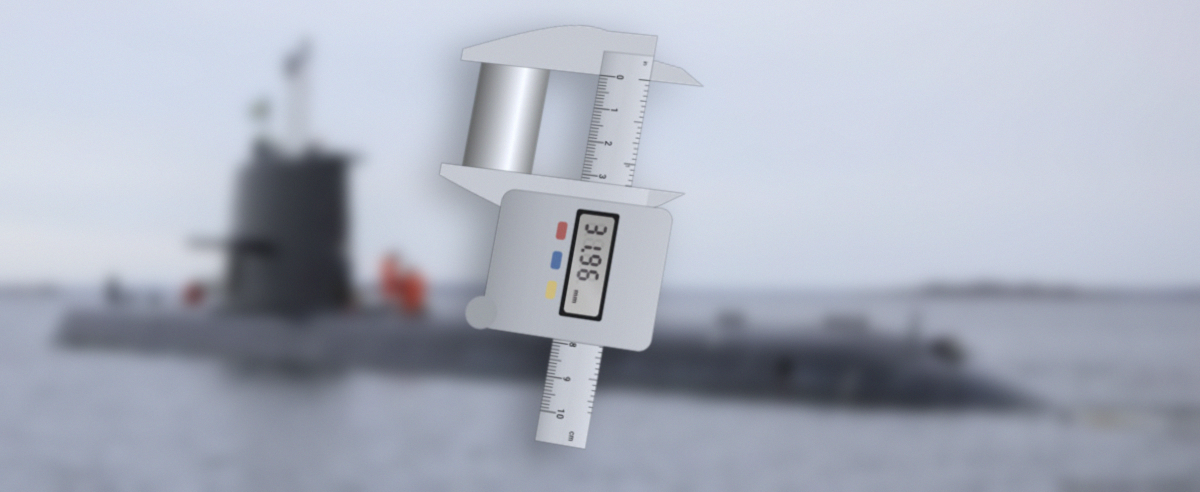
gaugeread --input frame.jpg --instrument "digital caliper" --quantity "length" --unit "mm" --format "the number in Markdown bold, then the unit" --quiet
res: **31.96** mm
